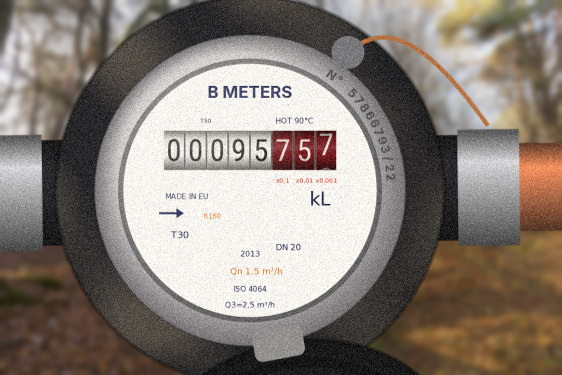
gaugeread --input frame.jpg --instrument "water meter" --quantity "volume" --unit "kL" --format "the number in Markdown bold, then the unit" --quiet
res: **95.757** kL
